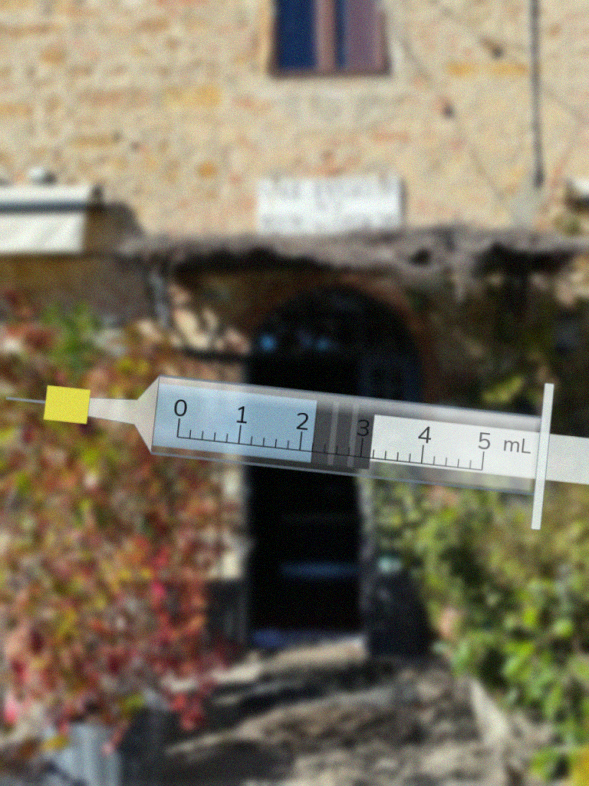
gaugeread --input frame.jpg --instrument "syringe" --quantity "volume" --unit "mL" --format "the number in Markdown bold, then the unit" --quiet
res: **2.2** mL
